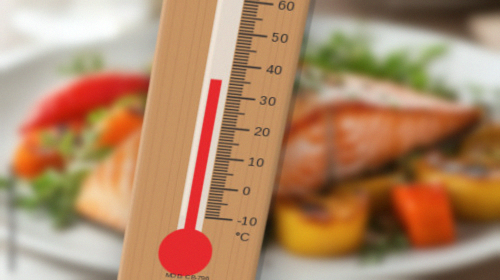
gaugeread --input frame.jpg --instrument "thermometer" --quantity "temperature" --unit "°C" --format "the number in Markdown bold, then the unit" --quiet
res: **35** °C
